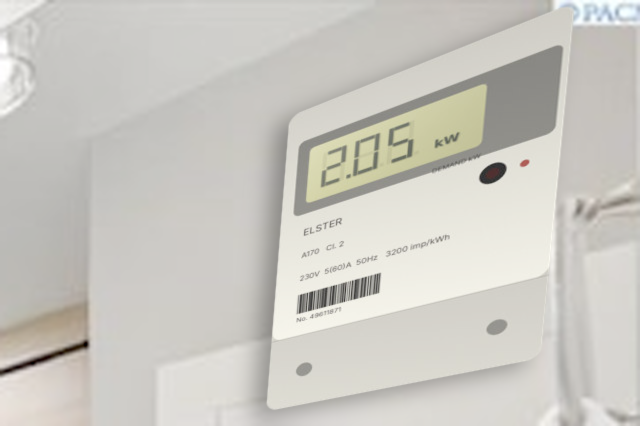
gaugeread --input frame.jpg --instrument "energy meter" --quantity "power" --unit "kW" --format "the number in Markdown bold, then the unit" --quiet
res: **2.05** kW
